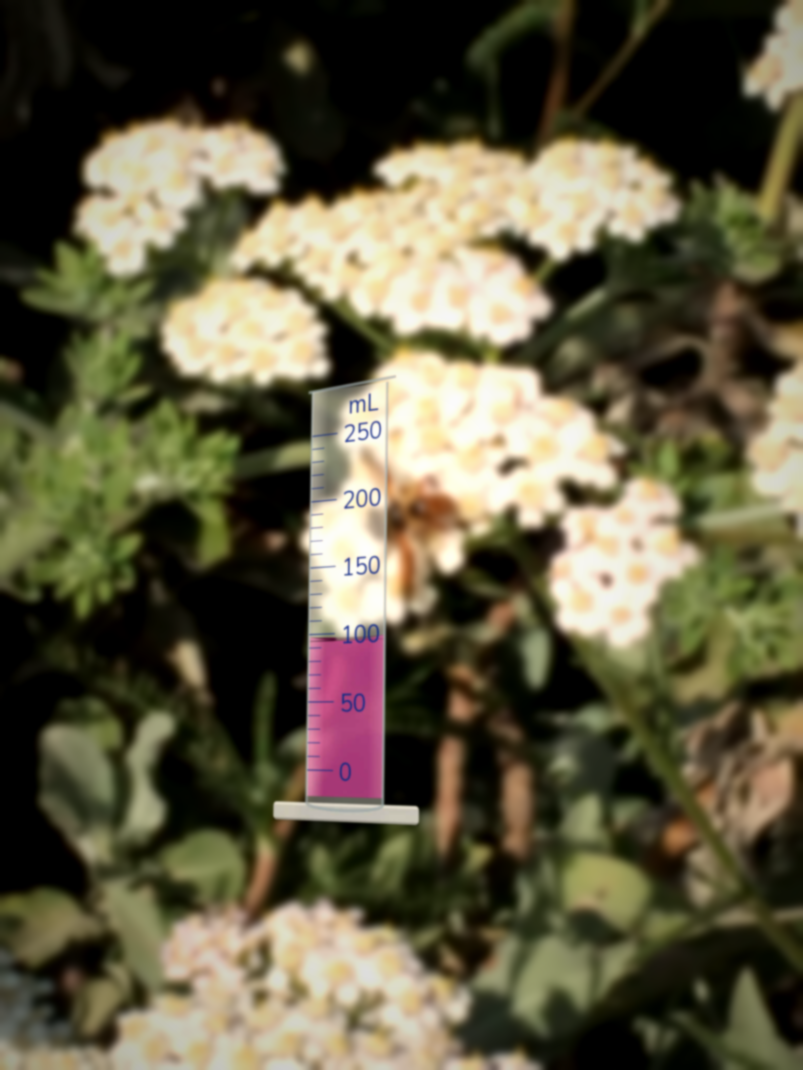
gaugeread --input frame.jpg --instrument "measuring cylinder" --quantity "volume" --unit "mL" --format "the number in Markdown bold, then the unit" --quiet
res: **95** mL
